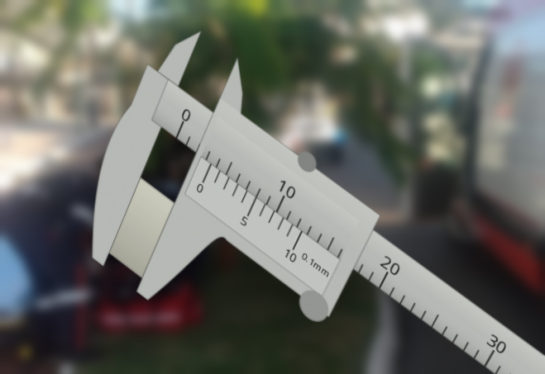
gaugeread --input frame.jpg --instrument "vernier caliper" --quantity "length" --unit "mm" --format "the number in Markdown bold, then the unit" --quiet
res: **3.5** mm
